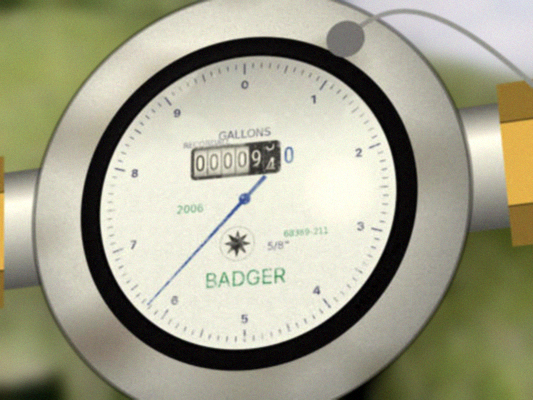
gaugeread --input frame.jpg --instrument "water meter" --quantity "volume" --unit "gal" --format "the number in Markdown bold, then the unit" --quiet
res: **936.2** gal
